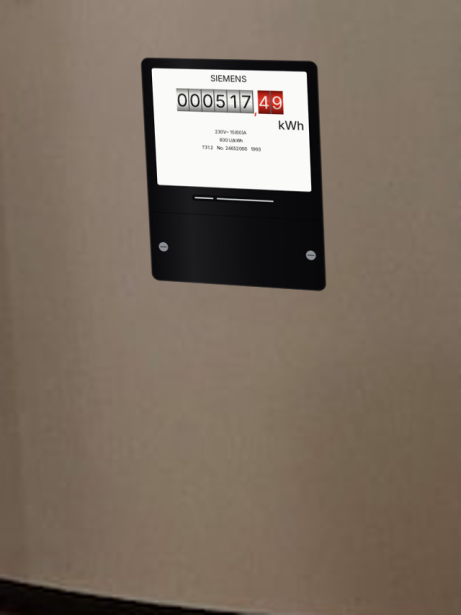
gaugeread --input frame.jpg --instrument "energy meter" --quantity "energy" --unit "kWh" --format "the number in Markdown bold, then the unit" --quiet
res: **517.49** kWh
